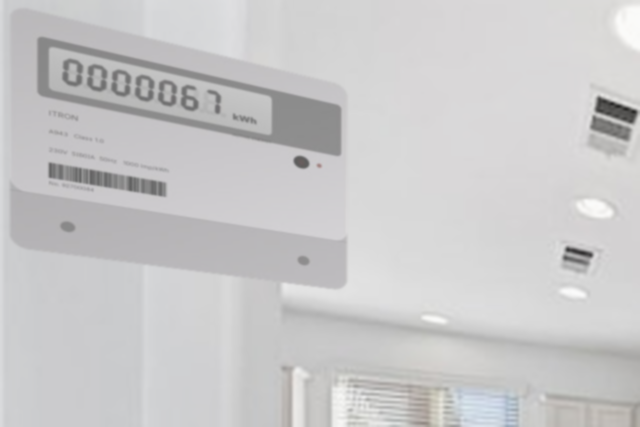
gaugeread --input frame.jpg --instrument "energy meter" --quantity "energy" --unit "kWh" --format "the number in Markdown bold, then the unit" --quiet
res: **67** kWh
